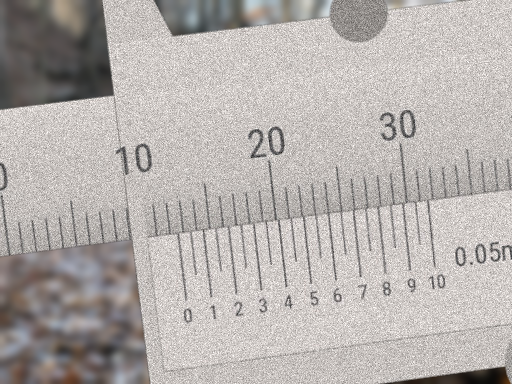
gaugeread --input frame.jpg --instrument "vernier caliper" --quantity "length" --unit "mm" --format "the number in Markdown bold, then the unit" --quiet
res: **12.6** mm
